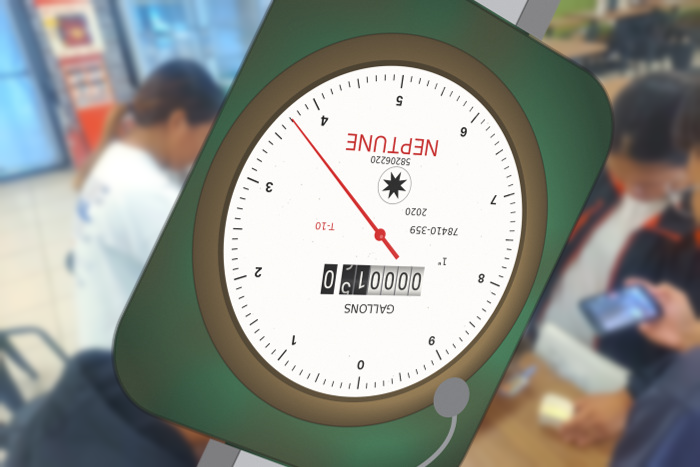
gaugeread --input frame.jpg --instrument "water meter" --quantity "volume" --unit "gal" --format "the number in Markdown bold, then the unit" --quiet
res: **153.7** gal
